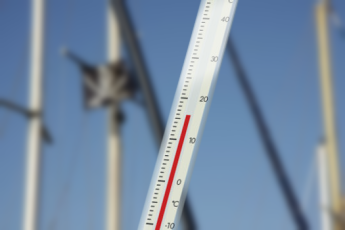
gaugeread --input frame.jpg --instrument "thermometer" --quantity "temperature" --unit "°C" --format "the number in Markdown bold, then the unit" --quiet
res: **16** °C
